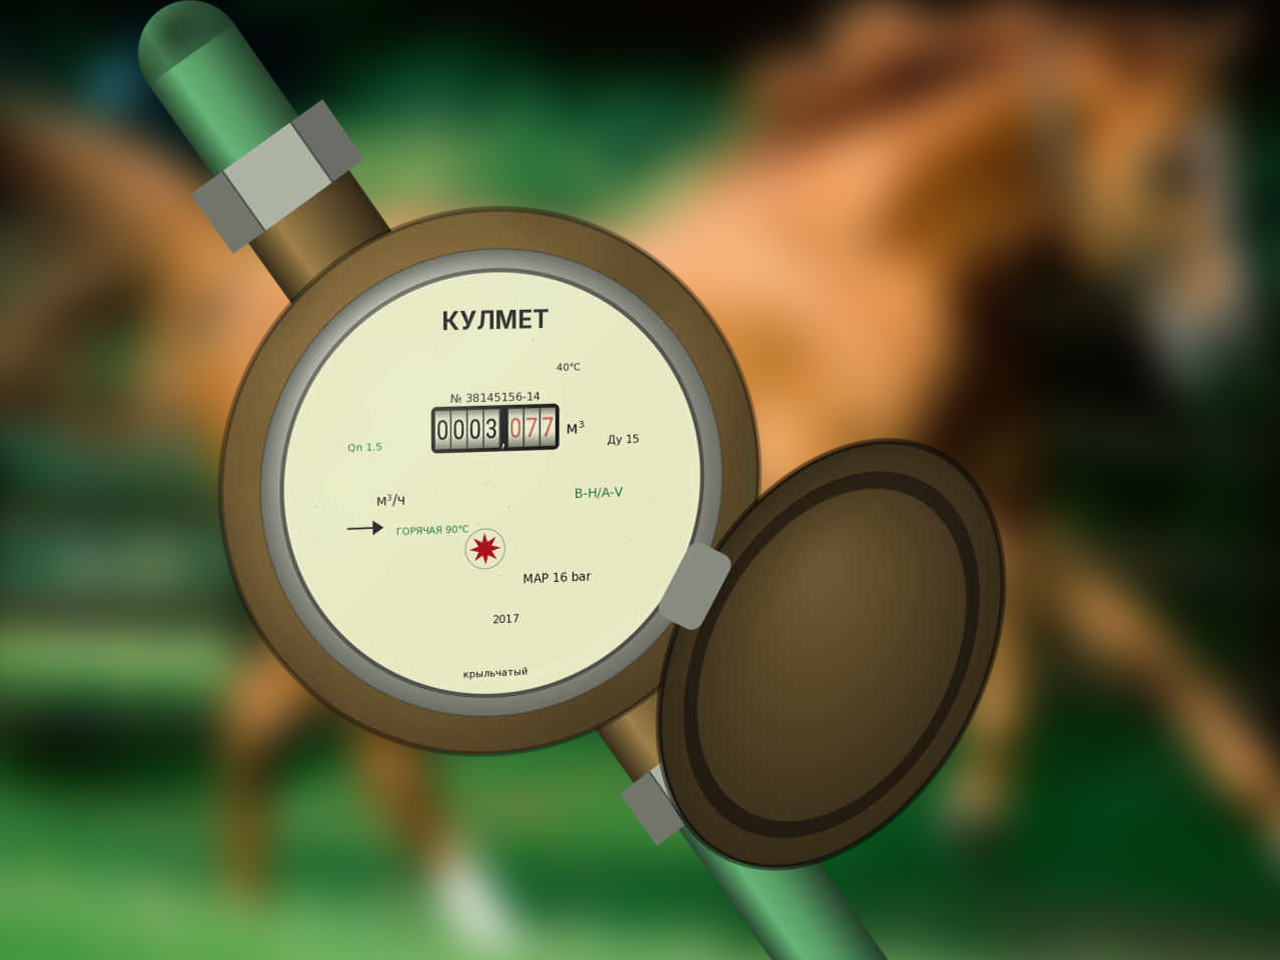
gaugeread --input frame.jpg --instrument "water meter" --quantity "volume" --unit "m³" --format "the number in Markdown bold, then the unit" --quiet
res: **3.077** m³
